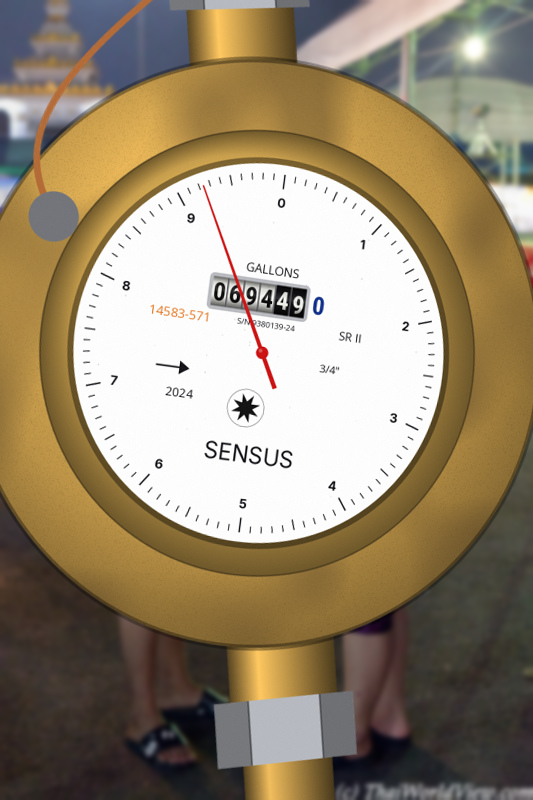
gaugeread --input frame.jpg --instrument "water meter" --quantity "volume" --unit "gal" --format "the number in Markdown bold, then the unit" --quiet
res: **694489.2** gal
